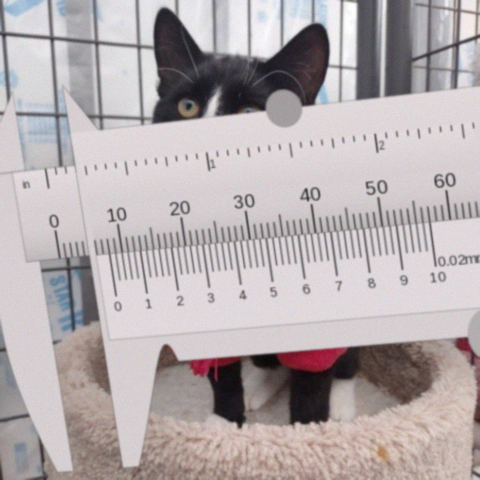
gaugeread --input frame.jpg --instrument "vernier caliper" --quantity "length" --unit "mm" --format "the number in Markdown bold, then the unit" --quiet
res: **8.0** mm
